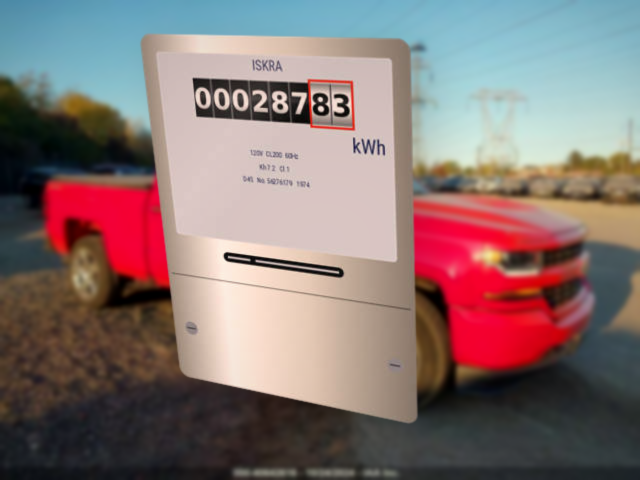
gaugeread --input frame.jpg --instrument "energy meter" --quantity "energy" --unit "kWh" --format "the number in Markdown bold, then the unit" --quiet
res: **287.83** kWh
